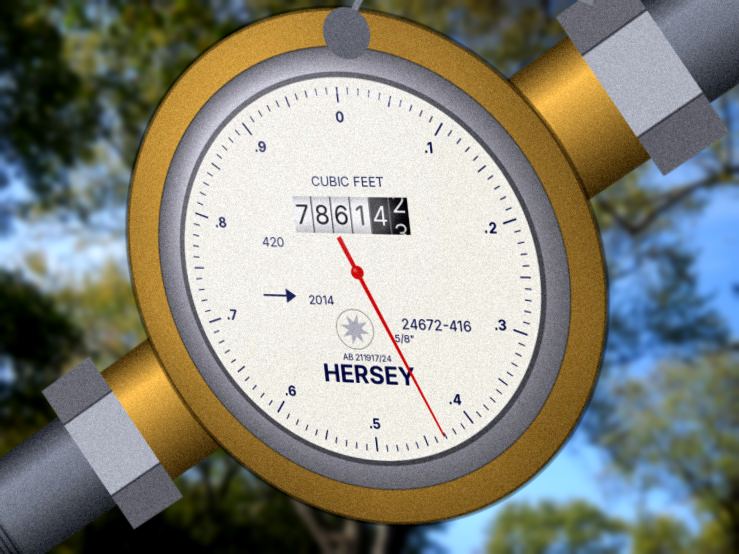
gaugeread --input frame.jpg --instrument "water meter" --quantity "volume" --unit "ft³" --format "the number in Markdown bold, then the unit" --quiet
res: **786142.43** ft³
